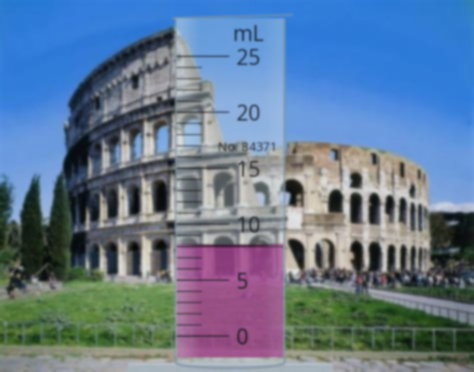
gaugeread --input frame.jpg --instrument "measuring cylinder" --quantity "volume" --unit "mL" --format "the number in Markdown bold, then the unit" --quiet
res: **8** mL
